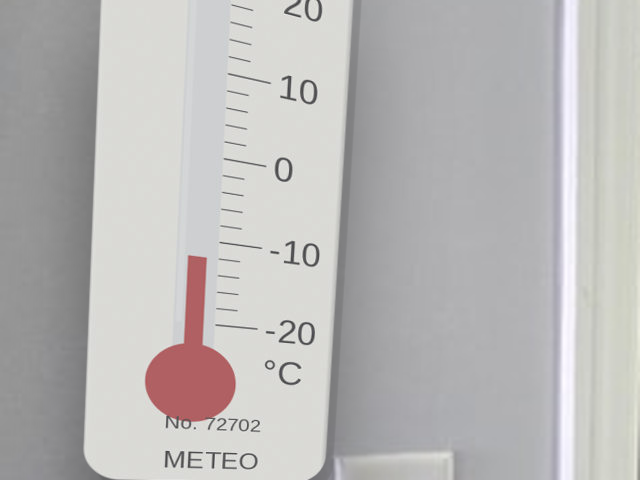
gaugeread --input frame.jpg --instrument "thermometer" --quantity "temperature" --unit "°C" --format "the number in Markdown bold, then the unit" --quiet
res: **-12** °C
